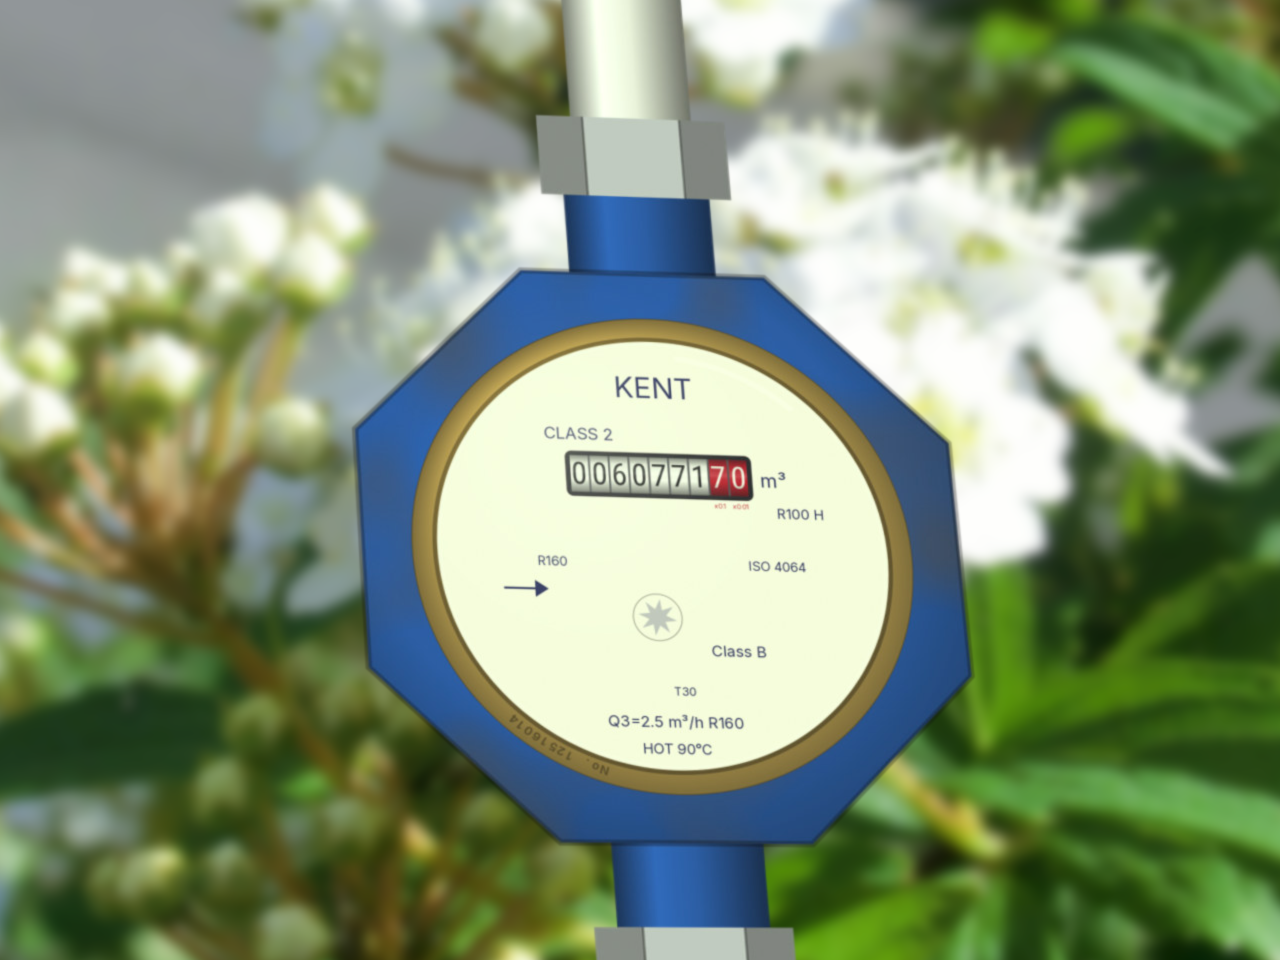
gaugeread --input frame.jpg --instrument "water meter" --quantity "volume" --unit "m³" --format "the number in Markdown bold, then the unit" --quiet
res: **60771.70** m³
